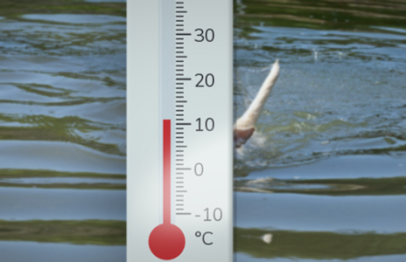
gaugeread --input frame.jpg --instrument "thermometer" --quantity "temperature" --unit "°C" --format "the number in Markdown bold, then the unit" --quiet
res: **11** °C
